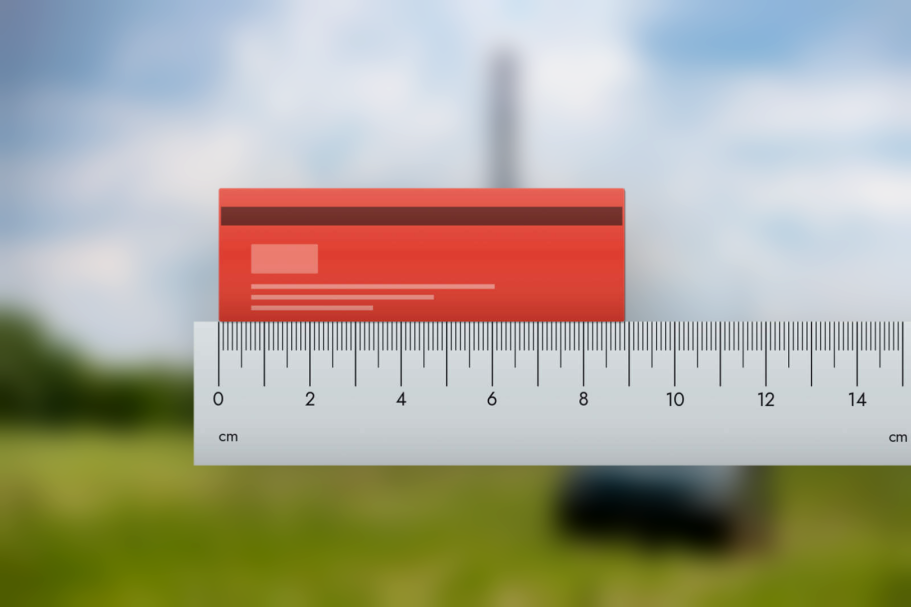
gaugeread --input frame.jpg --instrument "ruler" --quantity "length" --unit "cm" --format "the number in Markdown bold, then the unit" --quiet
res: **8.9** cm
